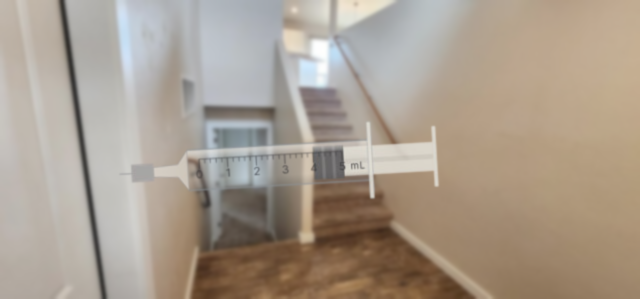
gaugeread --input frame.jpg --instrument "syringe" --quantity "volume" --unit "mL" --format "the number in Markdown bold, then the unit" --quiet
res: **4** mL
